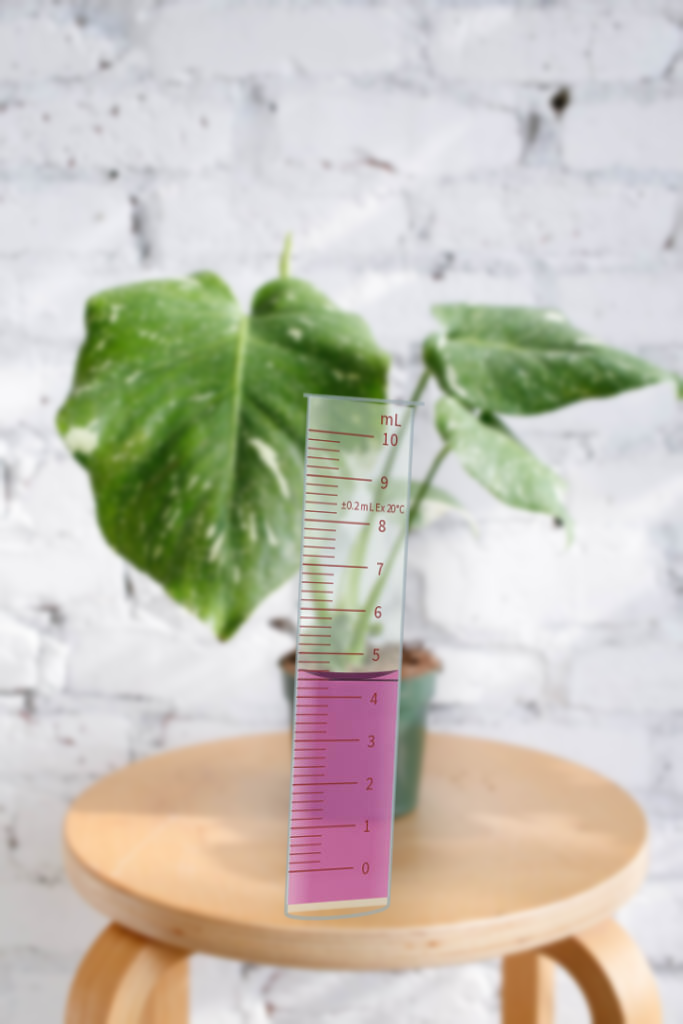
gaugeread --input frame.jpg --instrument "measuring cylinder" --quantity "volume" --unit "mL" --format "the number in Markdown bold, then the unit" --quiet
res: **4.4** mL
